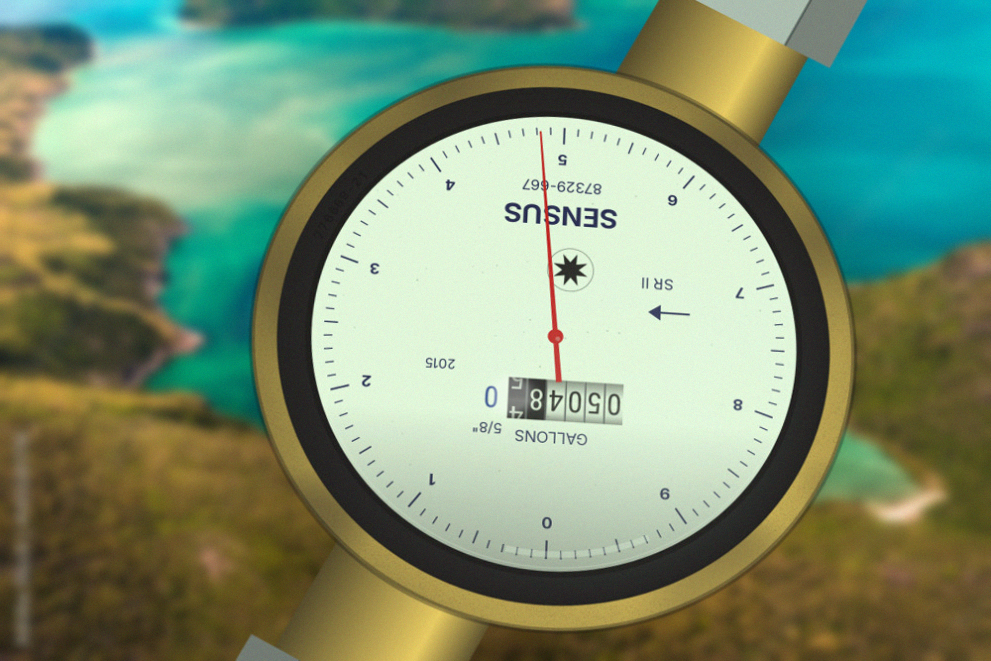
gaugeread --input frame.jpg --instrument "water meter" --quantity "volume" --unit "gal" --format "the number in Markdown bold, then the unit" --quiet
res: **504844.8** gal
